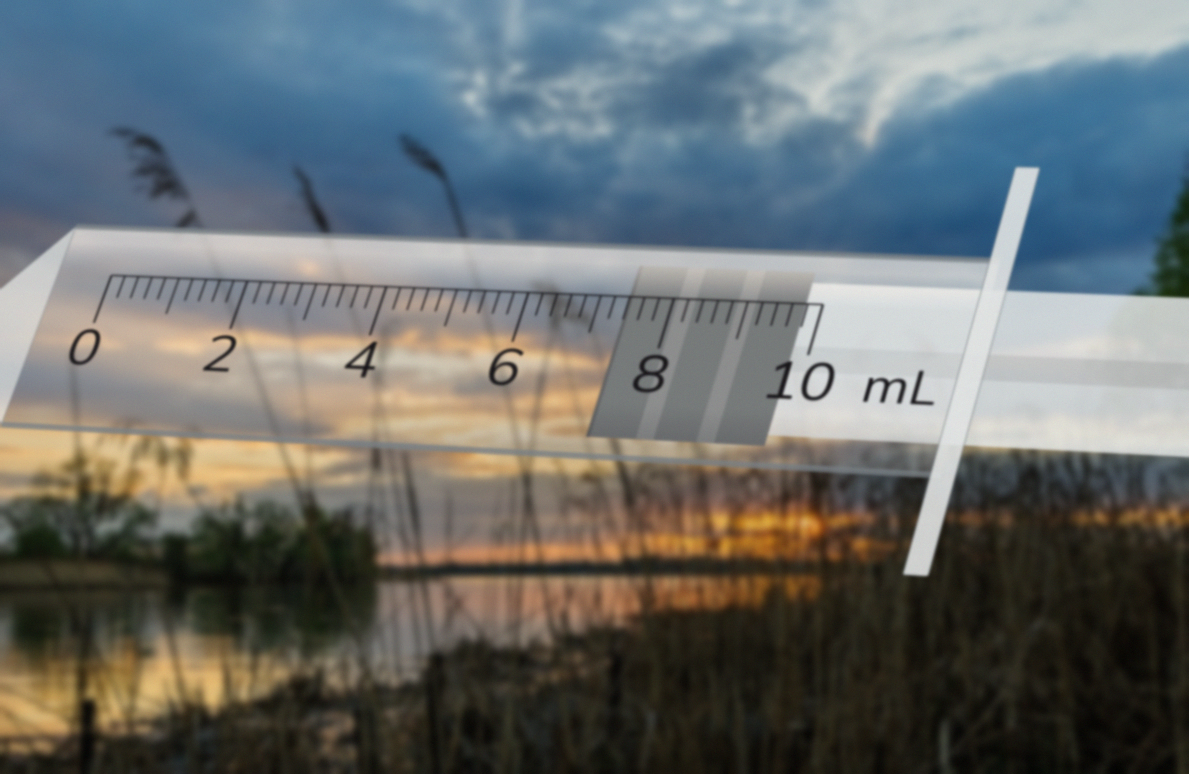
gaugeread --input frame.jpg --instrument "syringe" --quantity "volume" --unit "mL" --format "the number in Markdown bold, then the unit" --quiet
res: **7.4** mL
